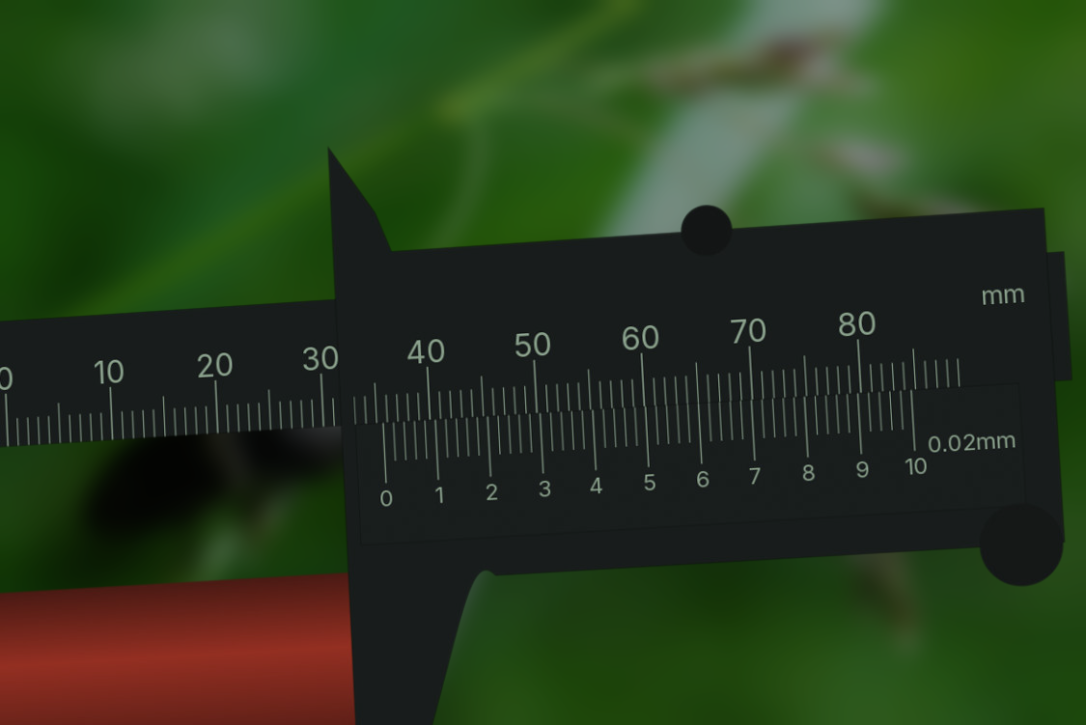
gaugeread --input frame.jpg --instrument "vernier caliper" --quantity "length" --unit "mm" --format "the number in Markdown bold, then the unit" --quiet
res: **35.6** mm
